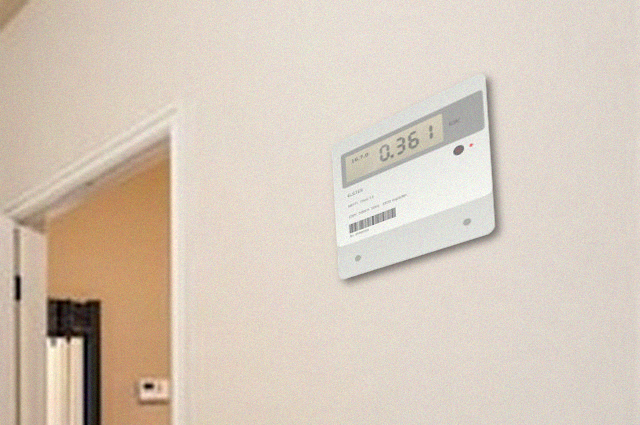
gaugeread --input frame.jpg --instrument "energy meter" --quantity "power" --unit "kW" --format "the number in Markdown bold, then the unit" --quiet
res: **0.361** kW
